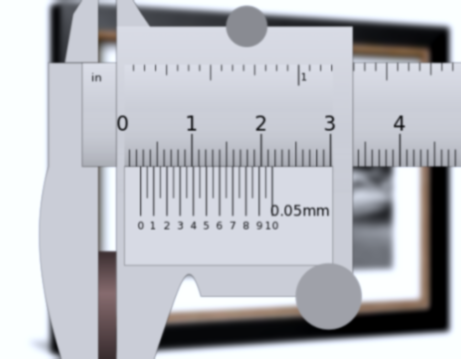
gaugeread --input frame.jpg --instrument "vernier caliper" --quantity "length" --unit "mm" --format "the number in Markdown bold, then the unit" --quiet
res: **2.6** mm
